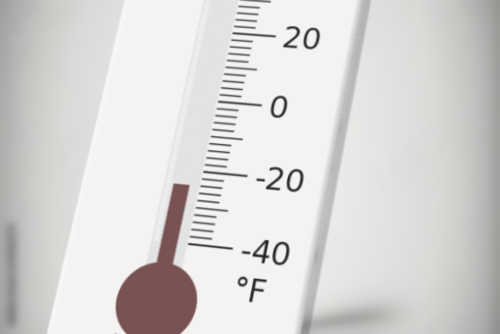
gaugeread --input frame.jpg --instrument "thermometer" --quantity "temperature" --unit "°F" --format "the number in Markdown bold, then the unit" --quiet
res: **-24** °F
